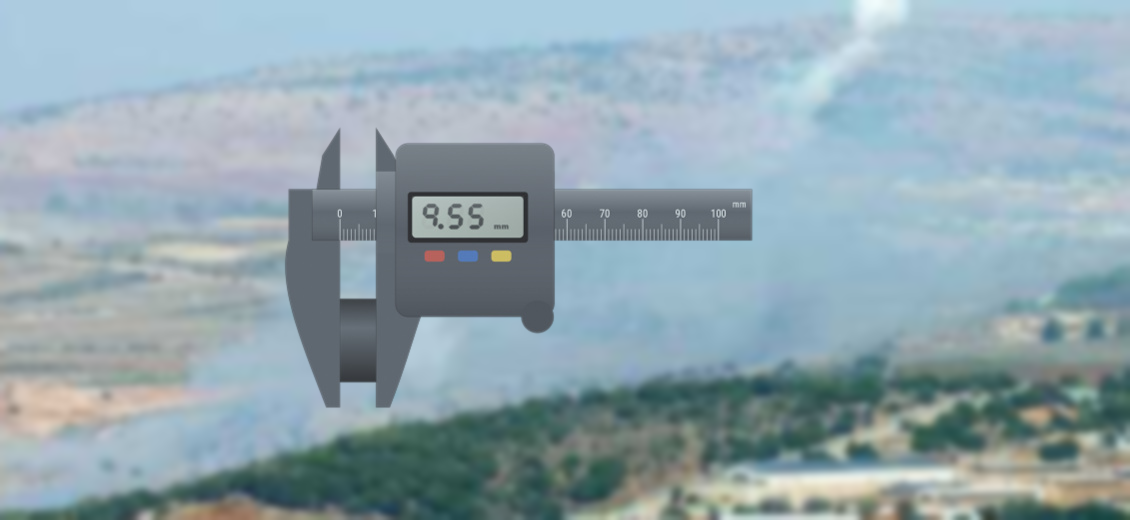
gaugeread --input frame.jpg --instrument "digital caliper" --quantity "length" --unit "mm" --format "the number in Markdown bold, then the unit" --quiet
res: **9.55** mm
